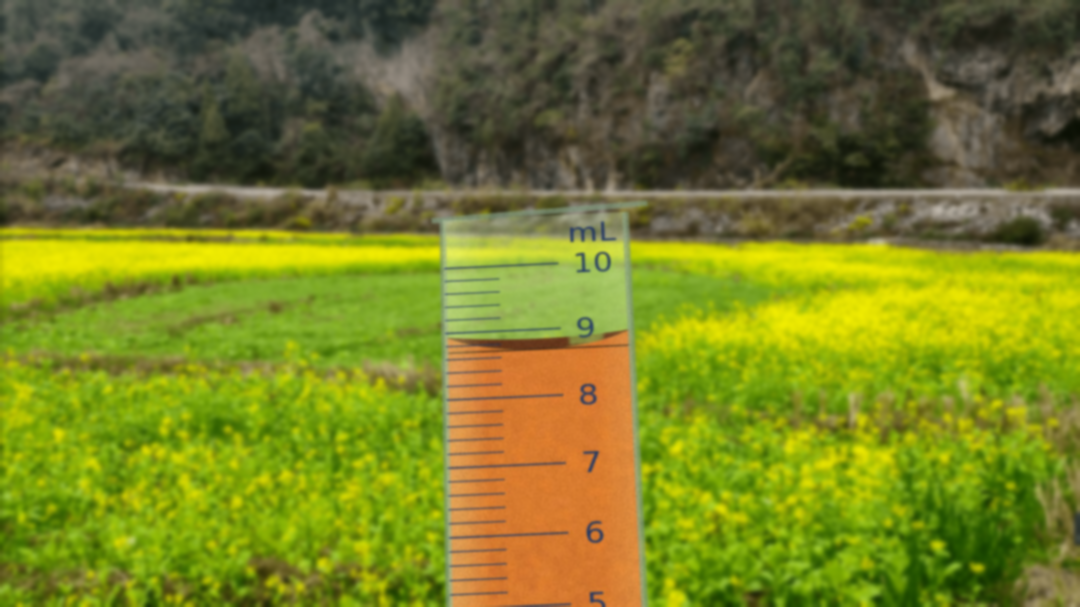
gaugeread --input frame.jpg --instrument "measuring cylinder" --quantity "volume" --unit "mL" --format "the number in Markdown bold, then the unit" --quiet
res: **8.7** mL
